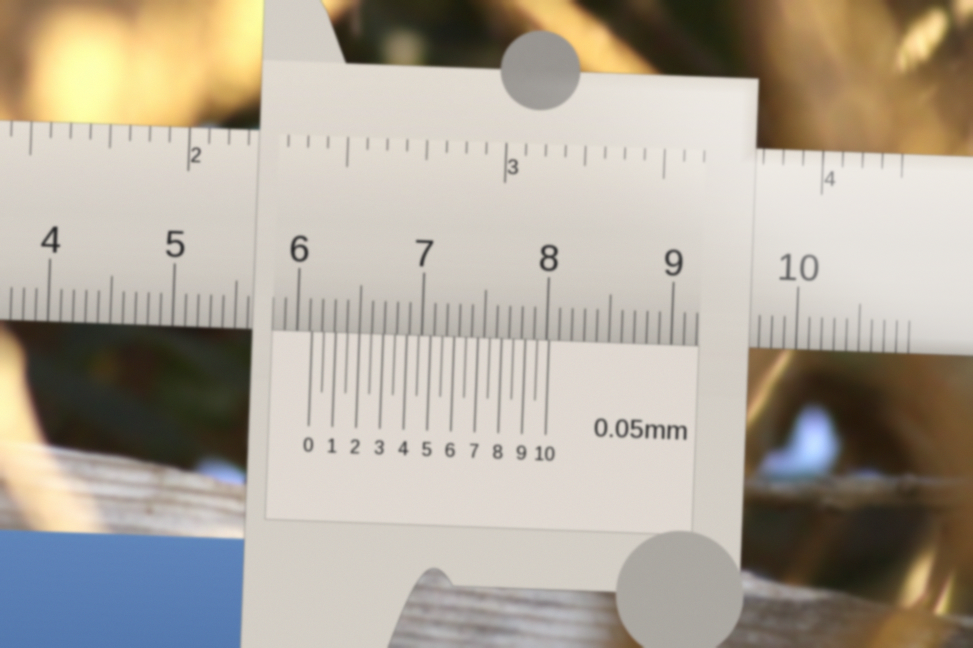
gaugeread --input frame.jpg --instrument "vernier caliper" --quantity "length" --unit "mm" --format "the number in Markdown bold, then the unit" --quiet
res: **61.2** mm
